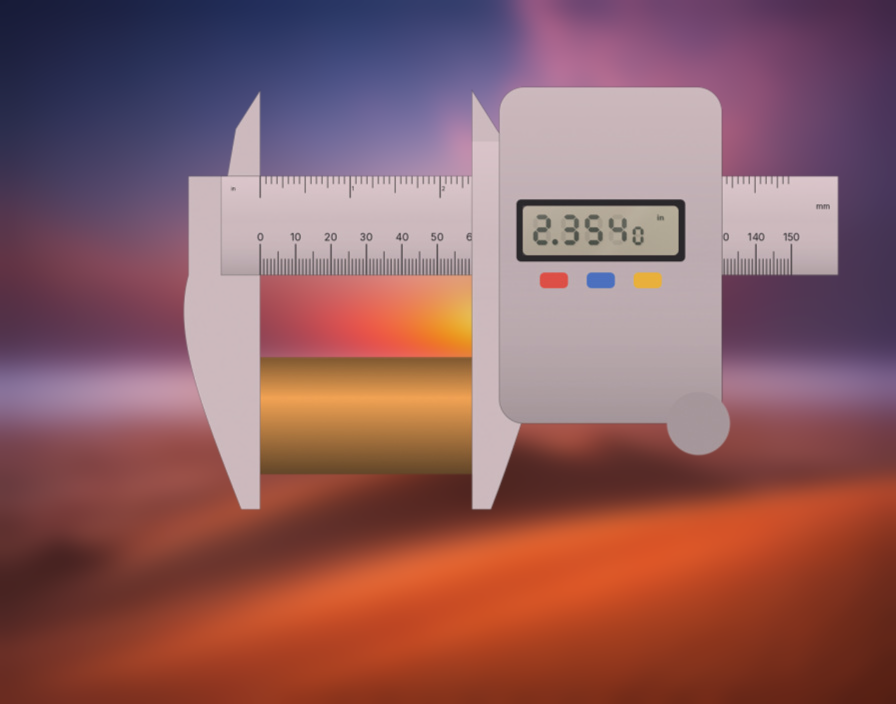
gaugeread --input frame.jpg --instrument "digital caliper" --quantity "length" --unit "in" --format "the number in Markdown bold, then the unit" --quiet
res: **2.3540** in
